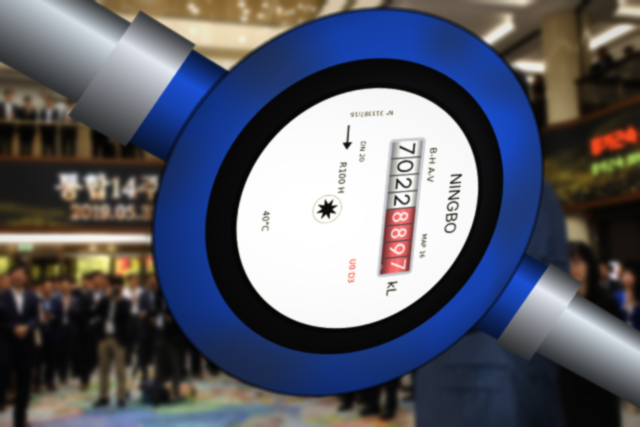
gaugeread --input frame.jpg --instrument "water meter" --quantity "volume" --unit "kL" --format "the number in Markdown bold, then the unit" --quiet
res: **7022.8897** kL
